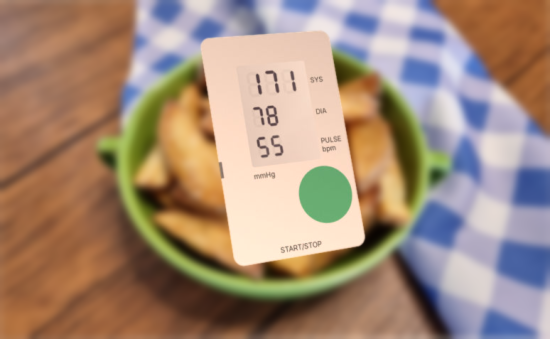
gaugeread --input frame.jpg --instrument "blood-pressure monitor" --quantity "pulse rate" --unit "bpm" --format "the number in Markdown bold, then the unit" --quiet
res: **55** bpm
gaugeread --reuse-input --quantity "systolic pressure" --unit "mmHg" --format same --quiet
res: **171** mmHg
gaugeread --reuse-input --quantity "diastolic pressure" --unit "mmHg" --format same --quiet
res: **78** mmHg
